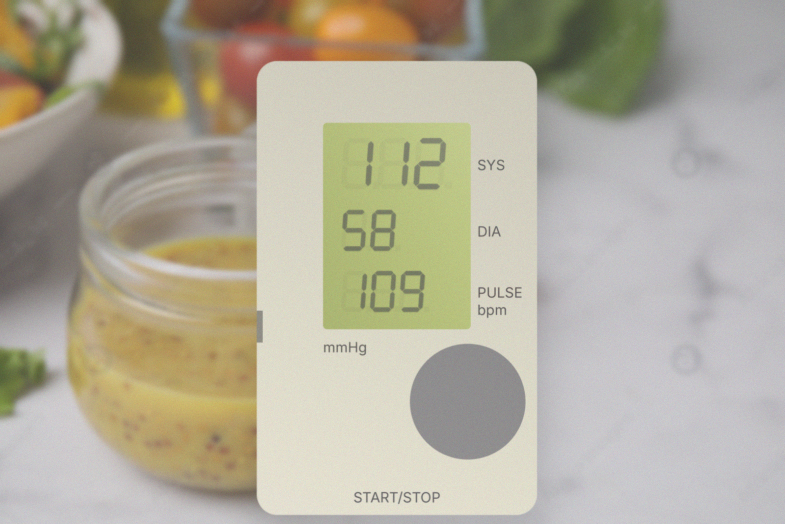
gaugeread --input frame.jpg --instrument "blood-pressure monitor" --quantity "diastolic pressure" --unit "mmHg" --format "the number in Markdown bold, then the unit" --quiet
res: **58** mmHg
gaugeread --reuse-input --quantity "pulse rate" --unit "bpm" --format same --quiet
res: **109** bpm
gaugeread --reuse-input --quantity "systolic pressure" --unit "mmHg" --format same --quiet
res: **112** mmHg
